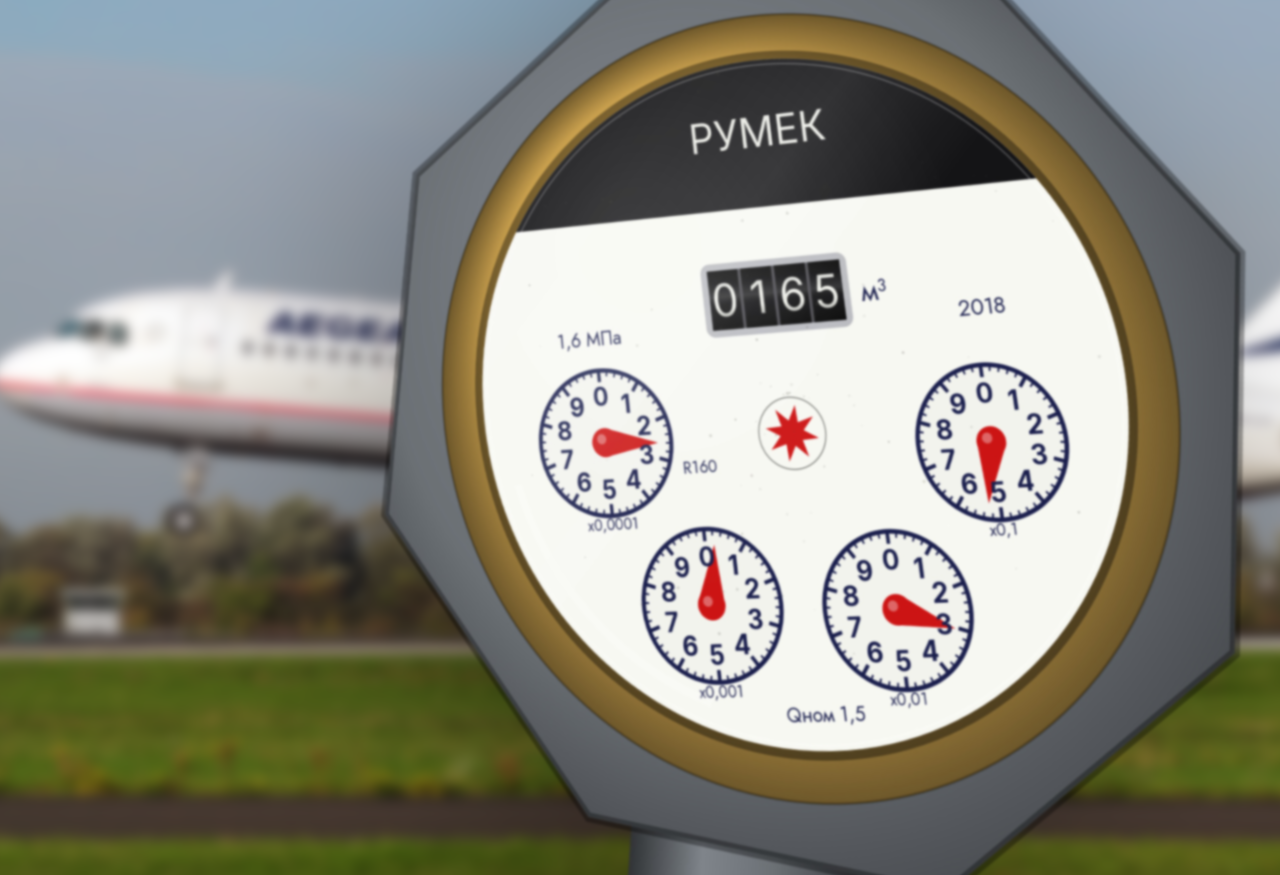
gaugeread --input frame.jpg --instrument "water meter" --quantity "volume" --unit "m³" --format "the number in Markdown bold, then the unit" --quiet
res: **165.5302** m³
